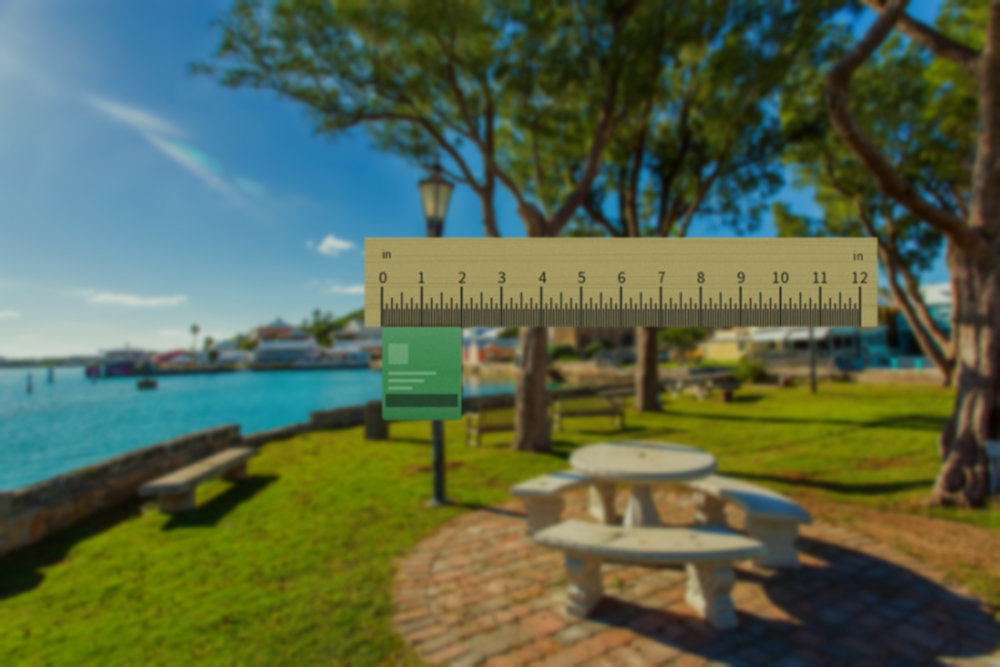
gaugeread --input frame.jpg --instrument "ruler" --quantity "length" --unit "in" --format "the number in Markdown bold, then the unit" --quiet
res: **2** in
